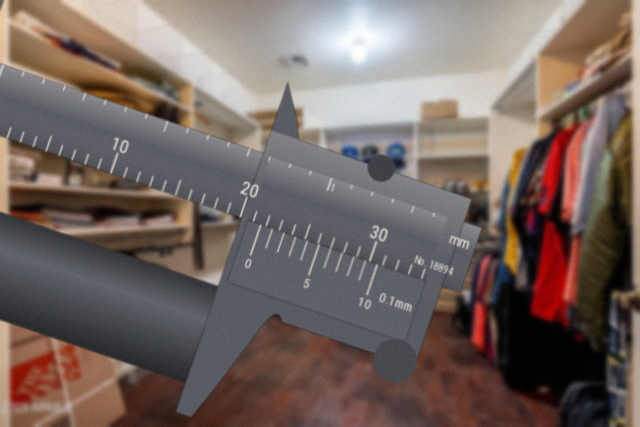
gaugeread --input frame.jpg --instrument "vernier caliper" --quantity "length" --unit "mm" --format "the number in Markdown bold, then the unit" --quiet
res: **21.6** mm
